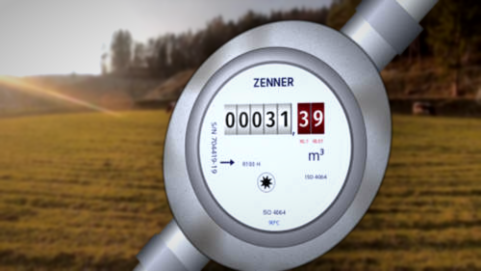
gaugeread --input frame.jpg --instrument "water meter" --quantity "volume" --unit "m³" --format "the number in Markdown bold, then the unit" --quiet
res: **31.39** m³
